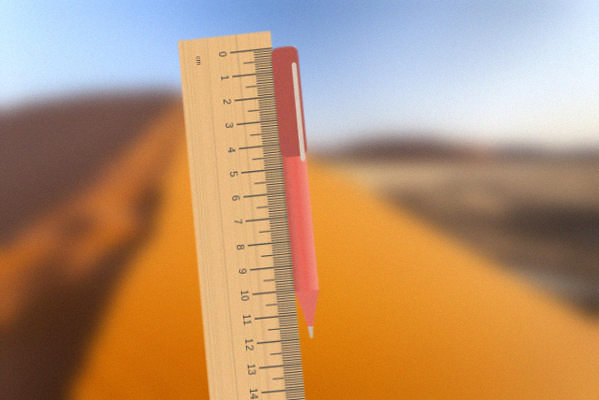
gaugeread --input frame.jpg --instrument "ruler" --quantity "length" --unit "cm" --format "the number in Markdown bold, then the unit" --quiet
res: **12** cm
